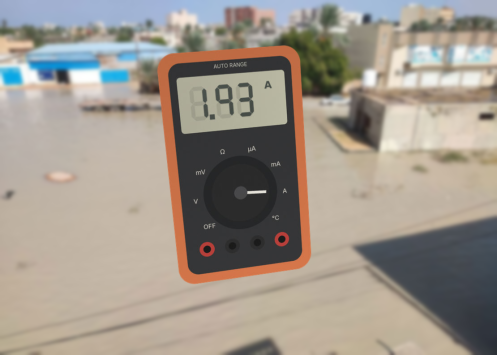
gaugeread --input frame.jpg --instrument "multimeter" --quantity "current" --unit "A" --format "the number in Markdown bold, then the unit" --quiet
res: **1.93** A
